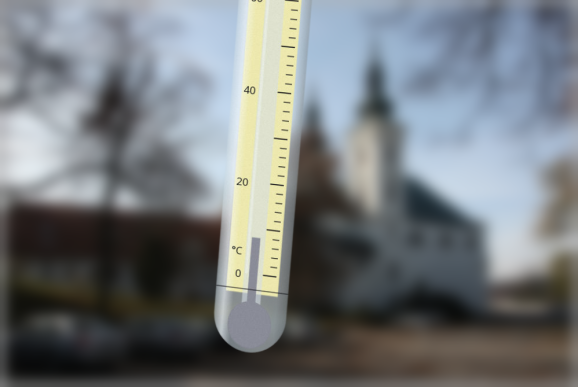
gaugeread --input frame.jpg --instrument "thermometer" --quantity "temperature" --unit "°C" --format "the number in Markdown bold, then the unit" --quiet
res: **8** °C
